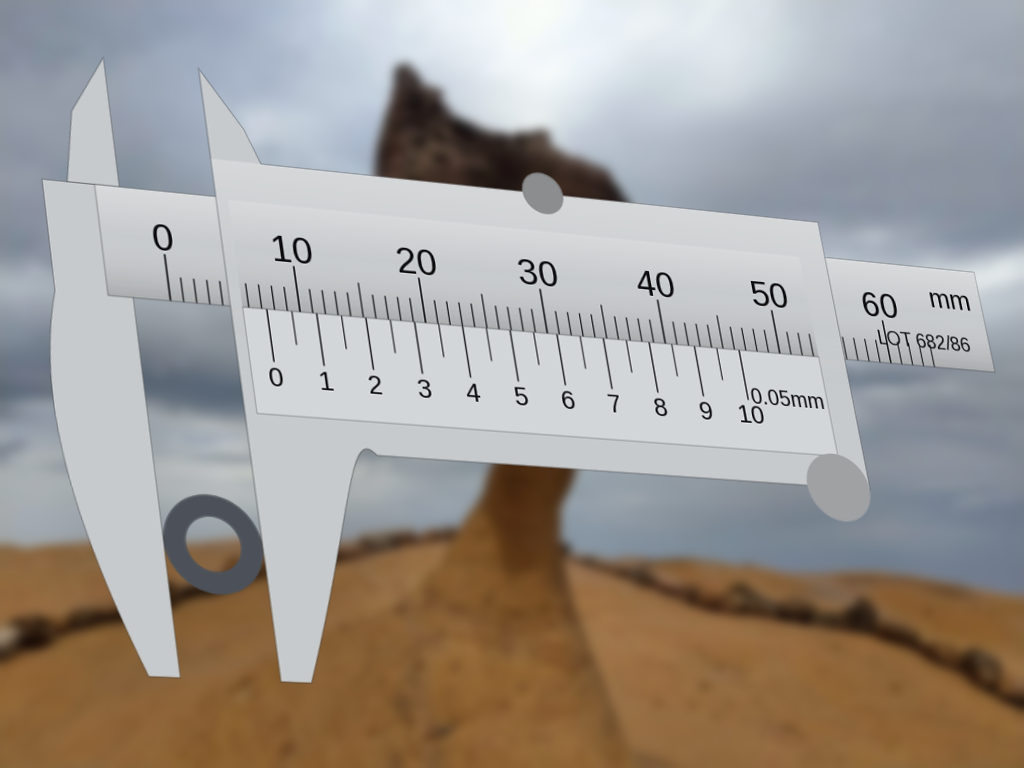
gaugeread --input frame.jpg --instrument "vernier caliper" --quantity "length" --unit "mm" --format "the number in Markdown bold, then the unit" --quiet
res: **7.4** mm
